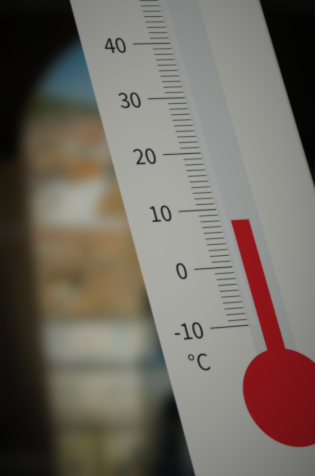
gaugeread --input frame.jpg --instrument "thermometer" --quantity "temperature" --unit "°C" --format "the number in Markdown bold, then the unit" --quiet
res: **8** °C
